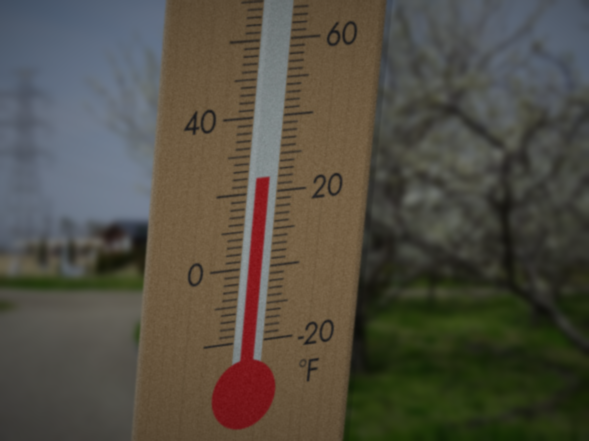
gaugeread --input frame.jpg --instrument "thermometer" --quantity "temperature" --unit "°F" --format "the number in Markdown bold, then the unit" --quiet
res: **24** °F
